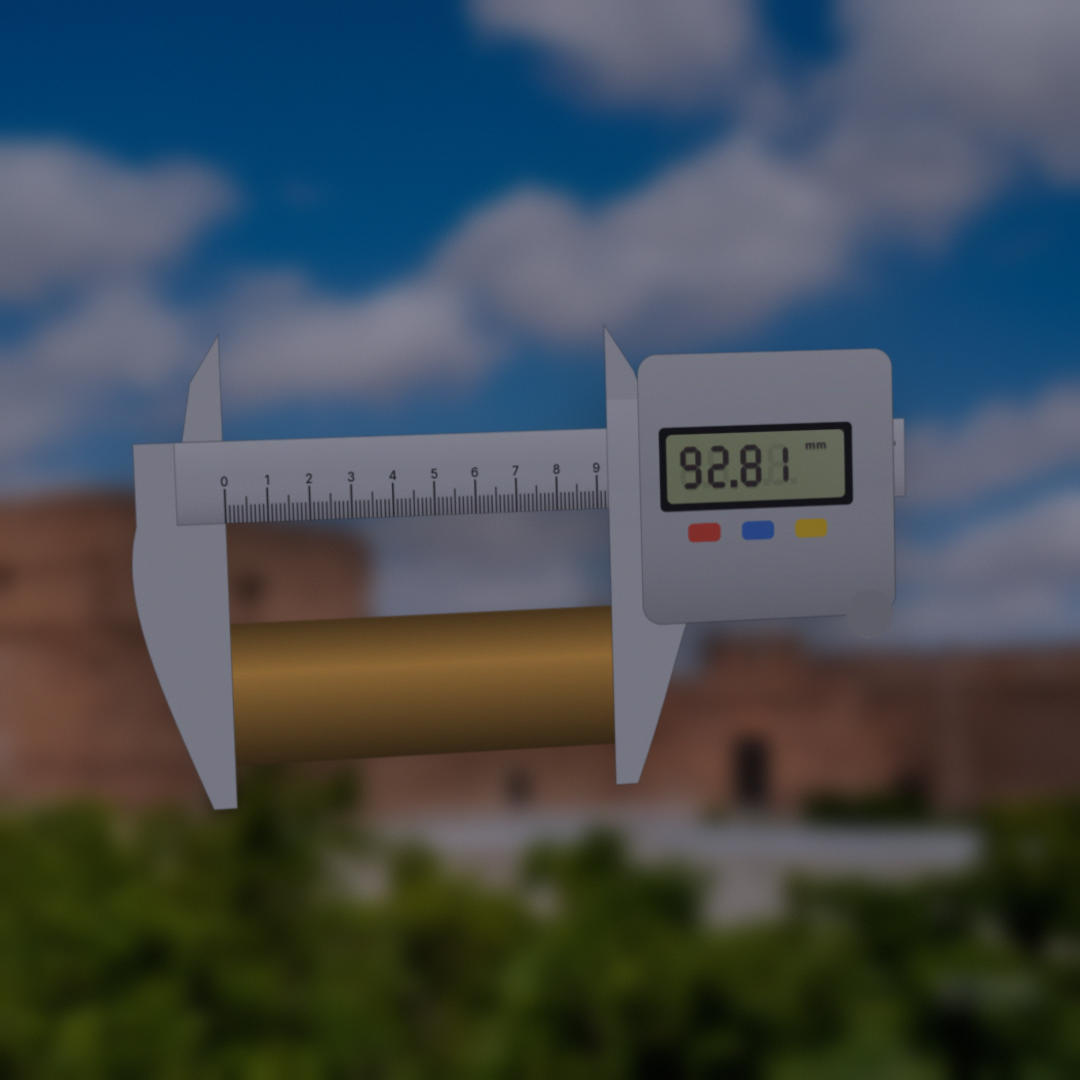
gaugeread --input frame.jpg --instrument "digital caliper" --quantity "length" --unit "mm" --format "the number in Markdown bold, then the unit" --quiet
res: **92.81** mm
